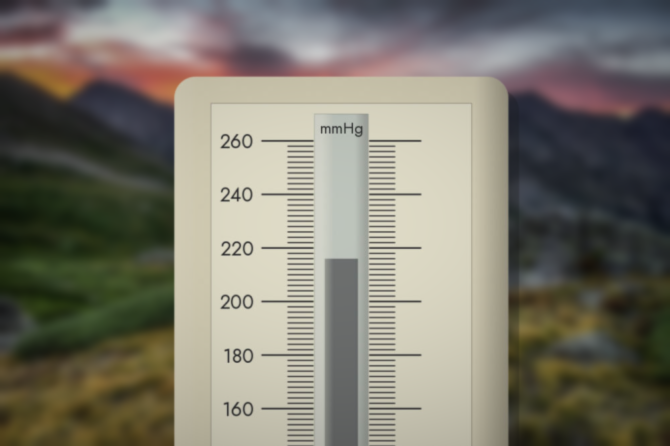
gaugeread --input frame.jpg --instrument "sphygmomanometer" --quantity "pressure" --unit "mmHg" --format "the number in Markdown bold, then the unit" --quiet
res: **216** mmHg
